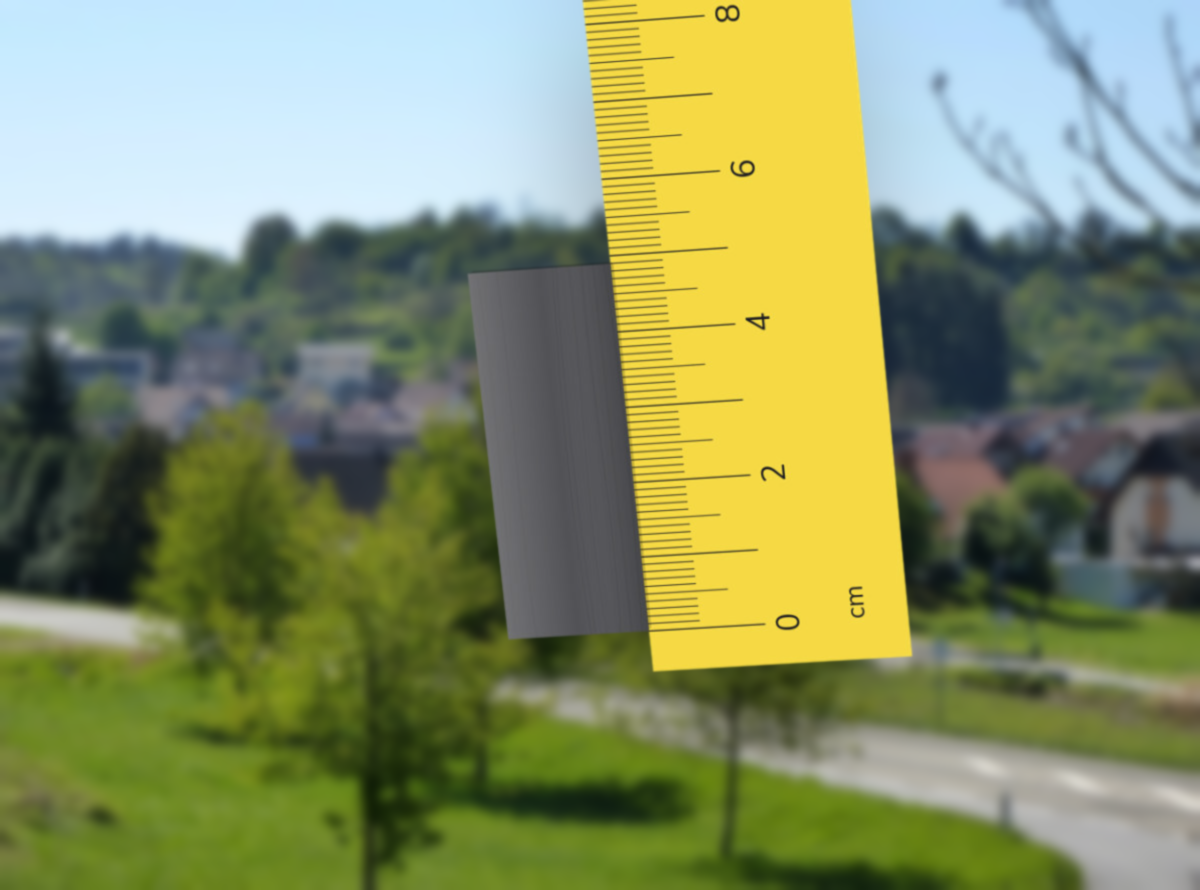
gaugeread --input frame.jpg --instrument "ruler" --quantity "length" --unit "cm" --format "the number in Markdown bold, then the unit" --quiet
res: **4.9** cm
